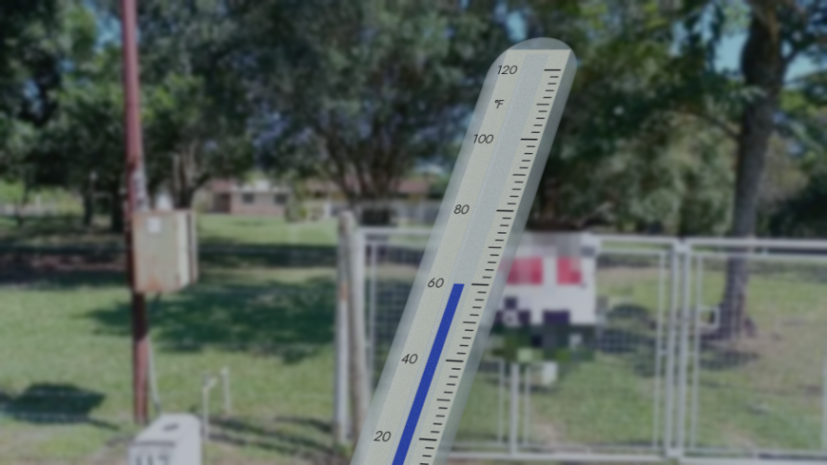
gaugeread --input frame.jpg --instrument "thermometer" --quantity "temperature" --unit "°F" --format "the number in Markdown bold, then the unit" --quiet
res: **60** °F
